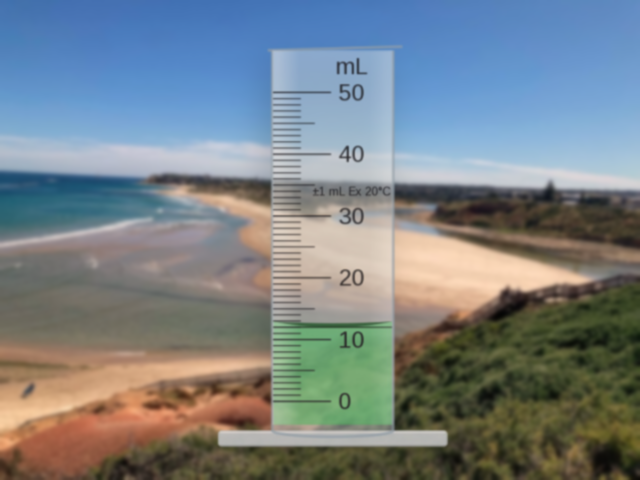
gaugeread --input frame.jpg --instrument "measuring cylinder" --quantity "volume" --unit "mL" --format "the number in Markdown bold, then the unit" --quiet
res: **12** mL
